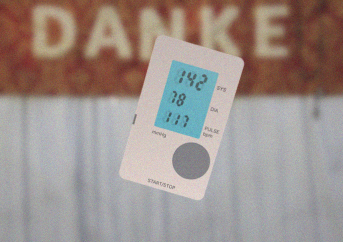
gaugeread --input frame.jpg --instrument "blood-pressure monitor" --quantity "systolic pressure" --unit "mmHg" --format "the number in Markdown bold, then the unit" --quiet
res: **142** mmHg
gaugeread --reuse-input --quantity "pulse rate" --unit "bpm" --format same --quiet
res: **117** bpm
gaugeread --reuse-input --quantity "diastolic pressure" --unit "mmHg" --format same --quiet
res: **78** mmHg
